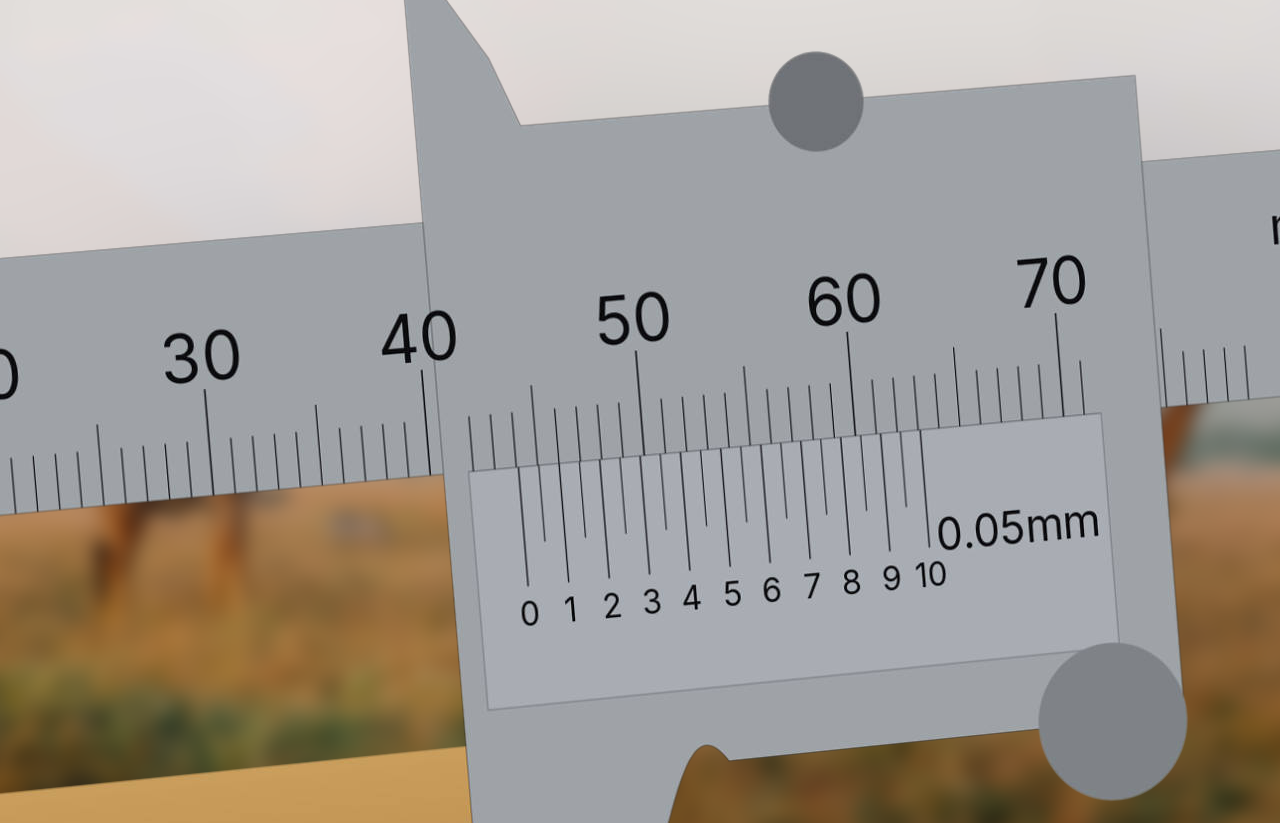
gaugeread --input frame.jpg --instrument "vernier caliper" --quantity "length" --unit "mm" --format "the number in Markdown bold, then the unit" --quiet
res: **44.1** mm
